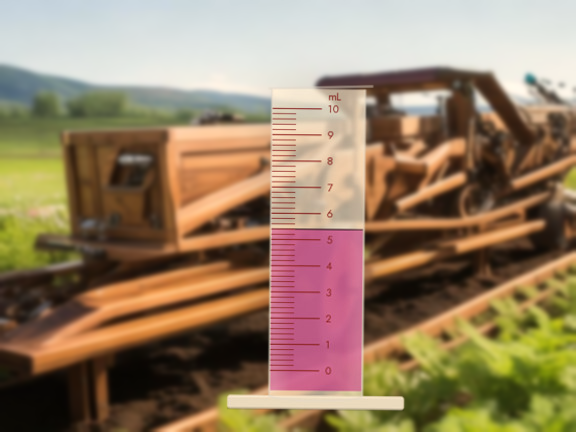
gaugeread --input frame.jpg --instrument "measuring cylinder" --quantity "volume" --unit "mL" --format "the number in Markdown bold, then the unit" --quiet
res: **5.4** mL
